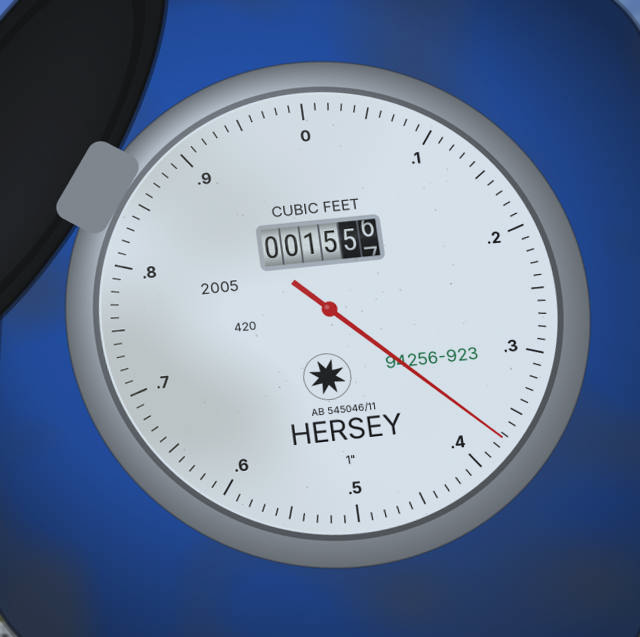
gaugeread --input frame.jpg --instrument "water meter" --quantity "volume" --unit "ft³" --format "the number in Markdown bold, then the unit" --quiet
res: **1556.37** ft³
